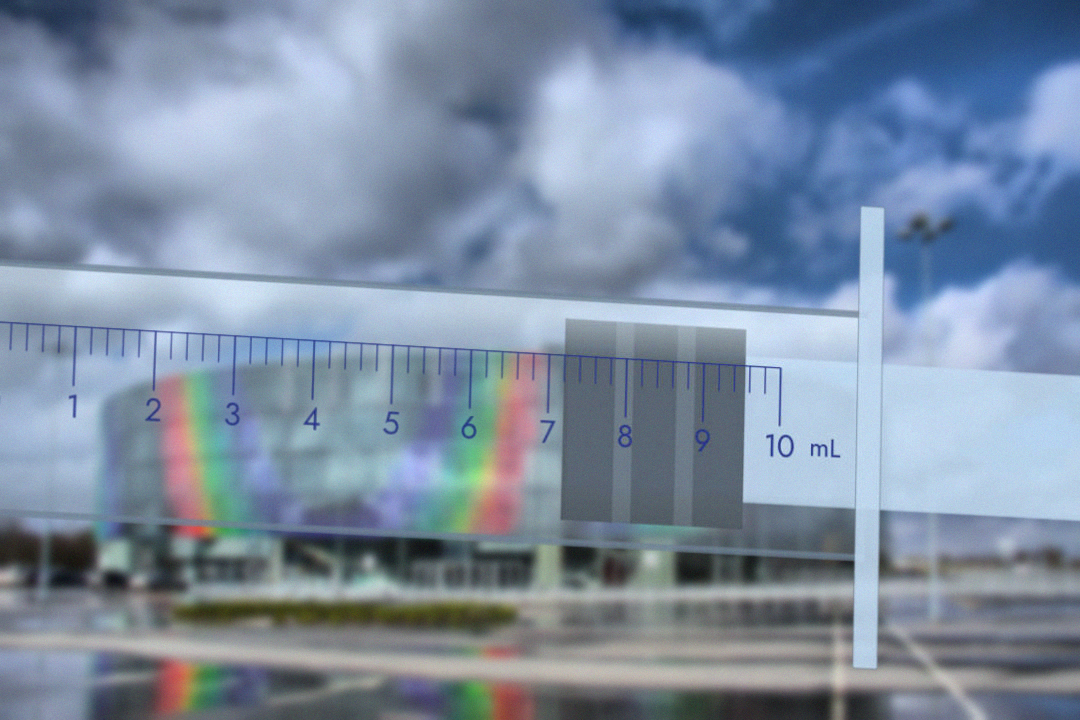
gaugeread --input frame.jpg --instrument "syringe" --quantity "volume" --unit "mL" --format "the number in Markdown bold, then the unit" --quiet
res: **7.2** mL
